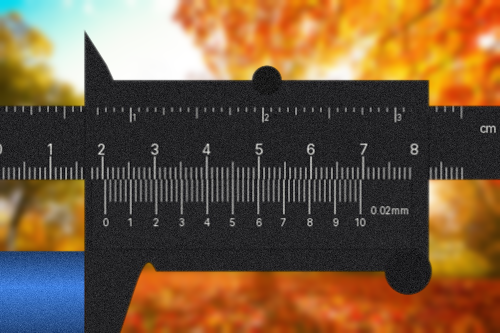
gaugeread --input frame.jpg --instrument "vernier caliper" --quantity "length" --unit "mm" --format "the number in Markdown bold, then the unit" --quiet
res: **20.5** mm
